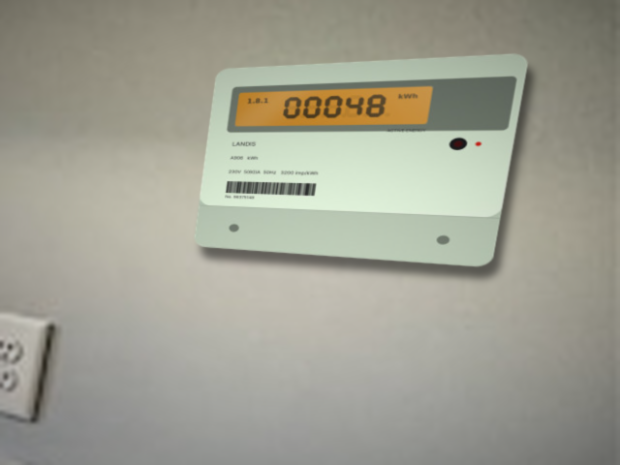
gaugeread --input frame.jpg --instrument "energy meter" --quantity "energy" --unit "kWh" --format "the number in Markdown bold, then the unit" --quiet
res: **48** kWh
